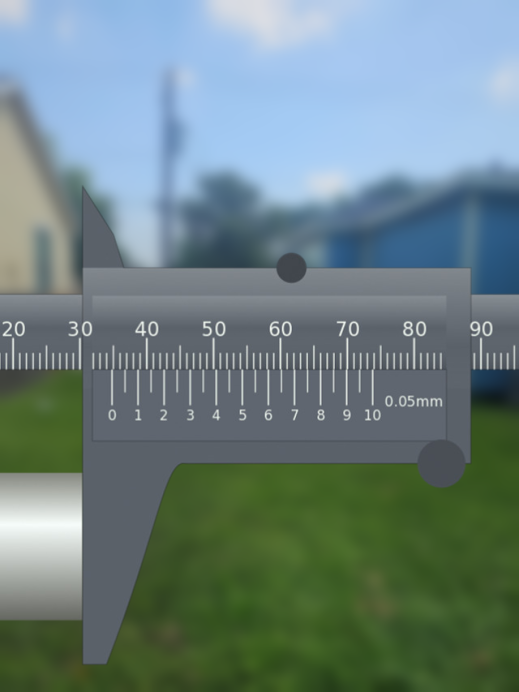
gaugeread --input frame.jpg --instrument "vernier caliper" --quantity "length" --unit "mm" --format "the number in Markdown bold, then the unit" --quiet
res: **34.8** mm
